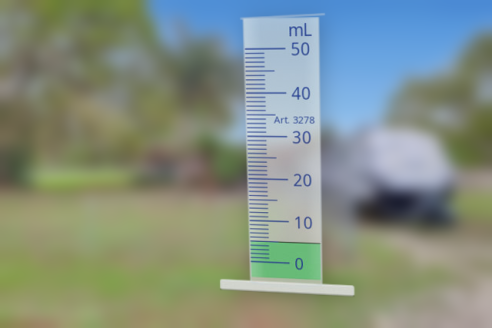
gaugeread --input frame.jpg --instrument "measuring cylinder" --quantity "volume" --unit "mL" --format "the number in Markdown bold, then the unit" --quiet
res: **5** mL
